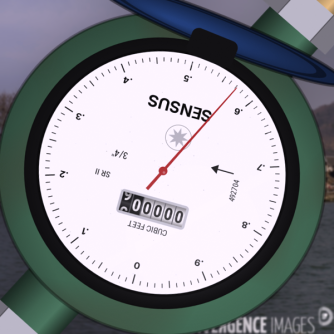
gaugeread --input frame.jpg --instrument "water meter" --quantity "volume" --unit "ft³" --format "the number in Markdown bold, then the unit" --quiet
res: **5.57** ft³
